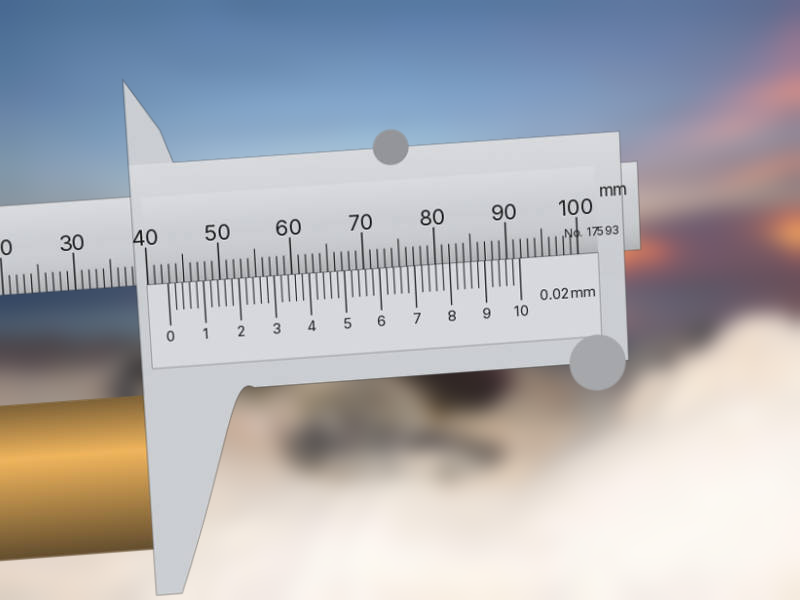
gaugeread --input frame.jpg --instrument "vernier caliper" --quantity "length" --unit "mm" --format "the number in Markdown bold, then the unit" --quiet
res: **42.8** mm
